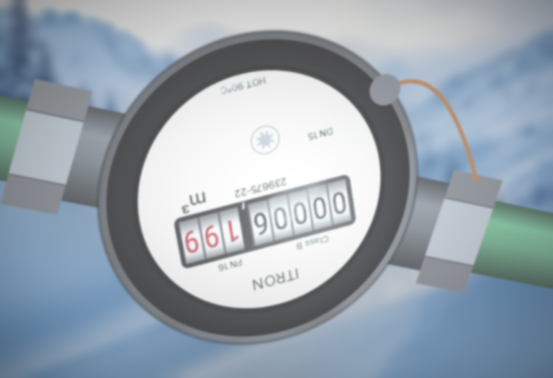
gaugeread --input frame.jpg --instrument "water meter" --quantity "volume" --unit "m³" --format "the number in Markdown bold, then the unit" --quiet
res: **6.199** m³
